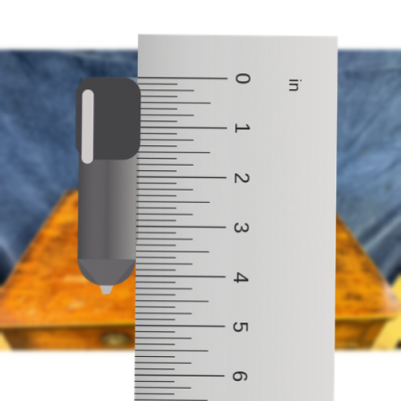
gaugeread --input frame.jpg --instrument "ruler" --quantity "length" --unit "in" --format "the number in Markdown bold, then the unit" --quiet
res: **4.375** in
